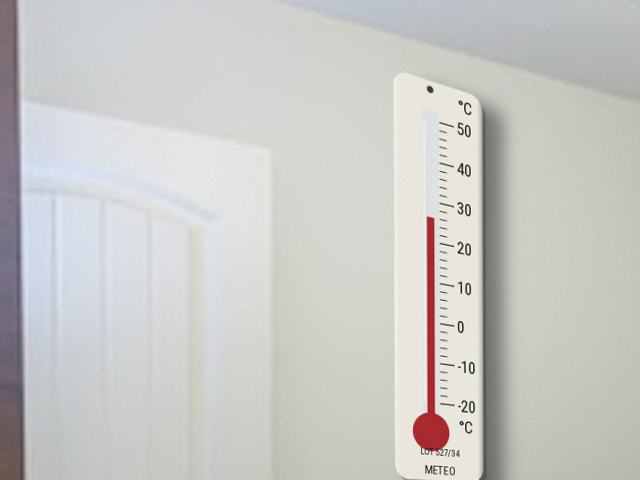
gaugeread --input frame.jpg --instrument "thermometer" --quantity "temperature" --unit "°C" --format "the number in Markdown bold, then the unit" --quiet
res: **26** °C
